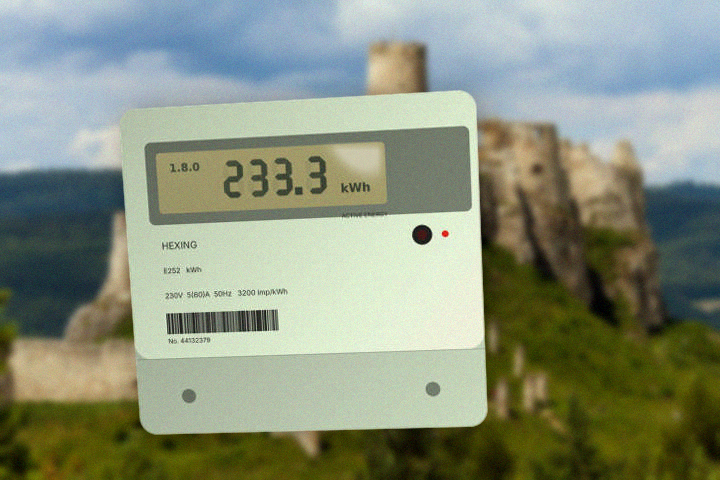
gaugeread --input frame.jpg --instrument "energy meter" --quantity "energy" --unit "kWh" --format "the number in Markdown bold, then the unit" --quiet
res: **233.3** kWh
